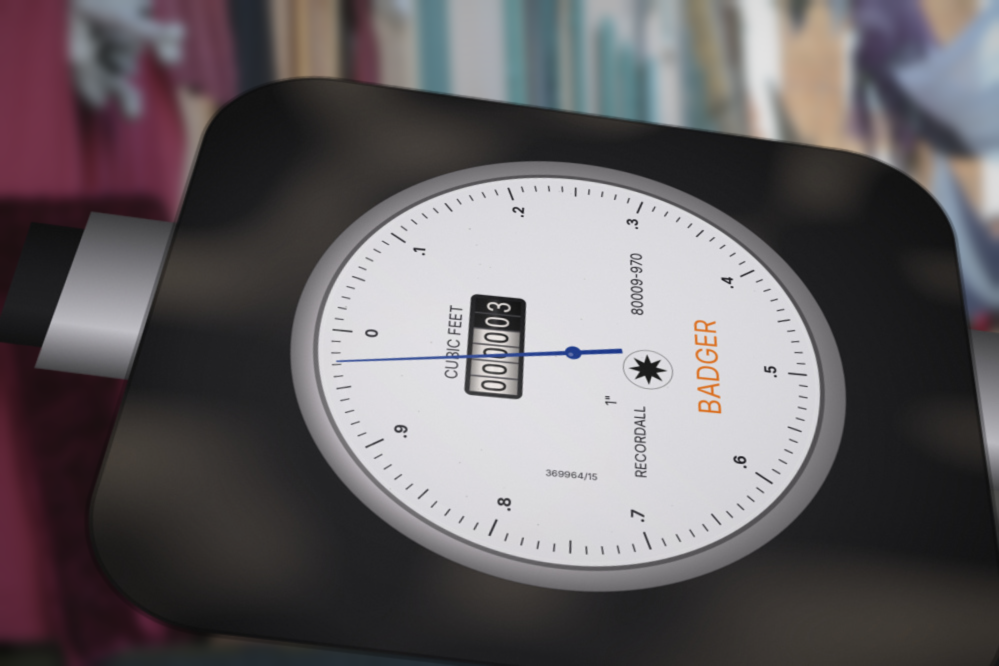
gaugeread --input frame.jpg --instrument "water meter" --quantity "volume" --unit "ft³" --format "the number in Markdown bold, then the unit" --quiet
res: **2.97** ft³
